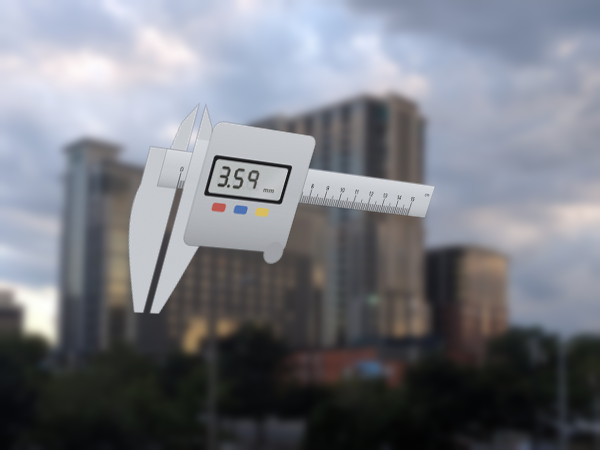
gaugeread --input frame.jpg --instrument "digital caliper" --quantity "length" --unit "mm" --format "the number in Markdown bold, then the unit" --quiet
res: **3.59** mm
